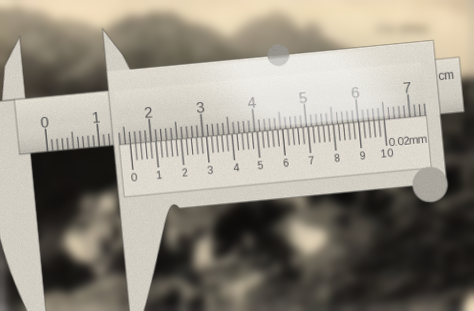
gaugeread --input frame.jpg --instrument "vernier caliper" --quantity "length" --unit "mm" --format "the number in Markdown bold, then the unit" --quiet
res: **16.0** mm
